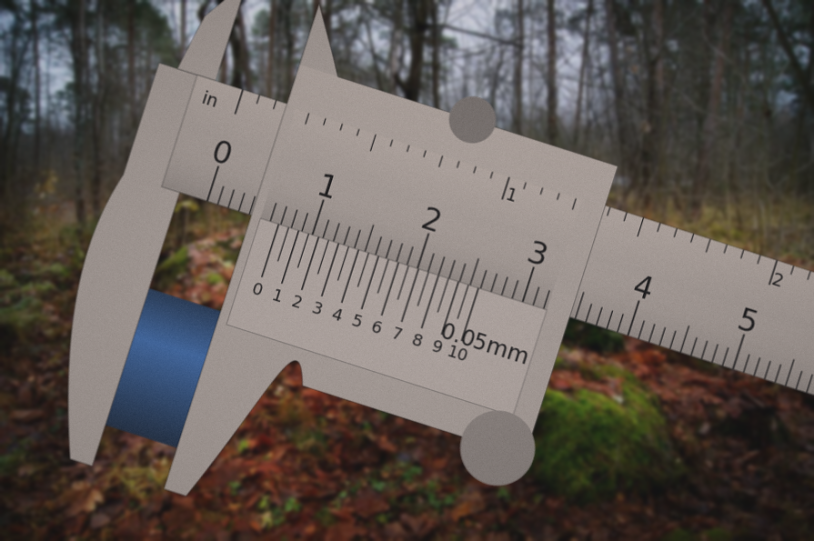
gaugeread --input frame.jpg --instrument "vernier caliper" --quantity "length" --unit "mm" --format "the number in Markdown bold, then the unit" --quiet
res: **6.8** mm
